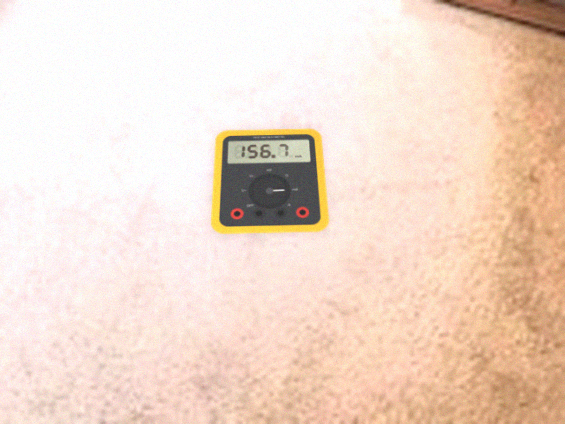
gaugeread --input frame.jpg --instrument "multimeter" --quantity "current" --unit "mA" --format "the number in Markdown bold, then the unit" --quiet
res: **156.7** mA
